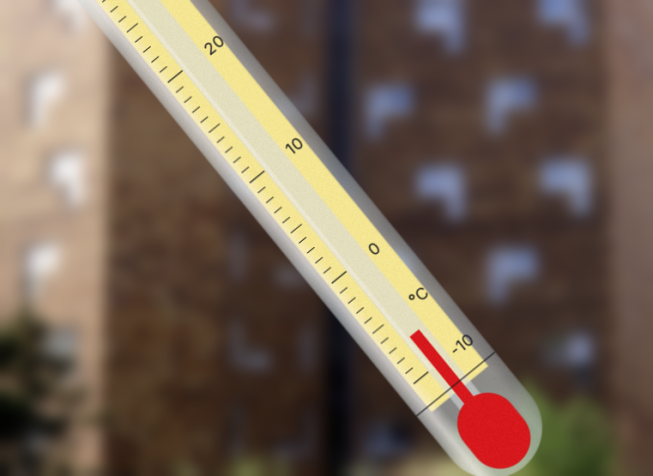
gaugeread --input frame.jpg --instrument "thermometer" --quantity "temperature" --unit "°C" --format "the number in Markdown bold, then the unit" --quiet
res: **-7** °C
